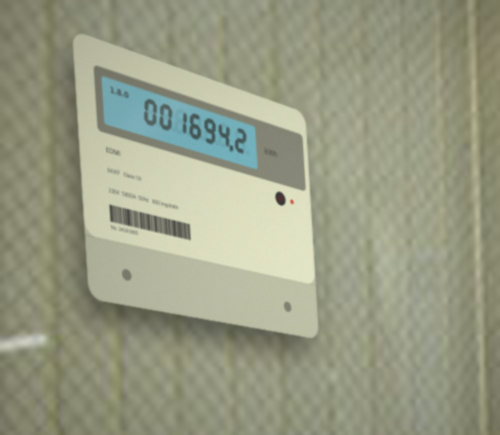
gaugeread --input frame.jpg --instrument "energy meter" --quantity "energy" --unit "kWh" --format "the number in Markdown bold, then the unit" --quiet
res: **1694.2** kWh
